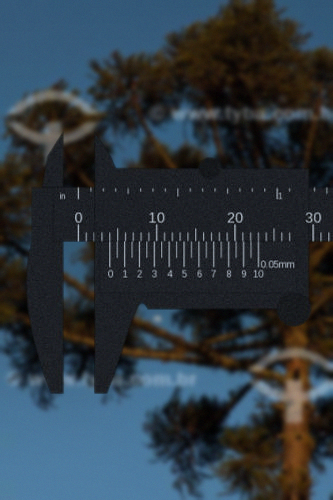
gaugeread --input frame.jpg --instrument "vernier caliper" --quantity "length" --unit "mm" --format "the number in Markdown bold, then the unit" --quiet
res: **4.0** mm
